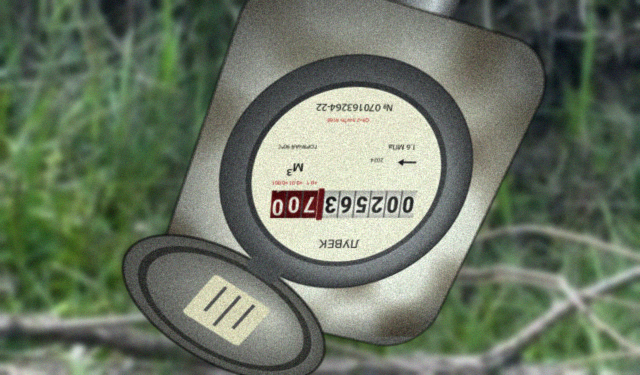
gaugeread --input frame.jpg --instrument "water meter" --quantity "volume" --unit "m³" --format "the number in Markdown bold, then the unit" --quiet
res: **2563.700** m³
